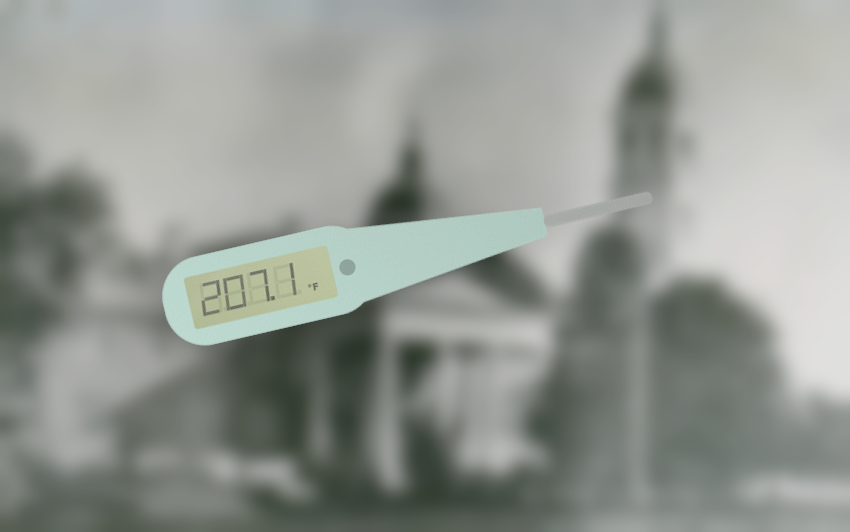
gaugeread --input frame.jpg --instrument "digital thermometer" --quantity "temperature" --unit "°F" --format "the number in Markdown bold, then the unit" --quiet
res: **207.1** °F
